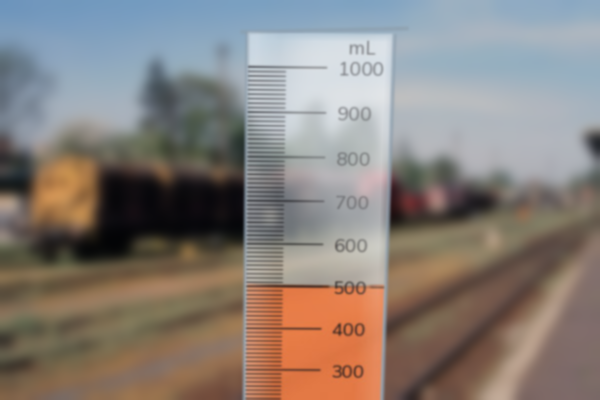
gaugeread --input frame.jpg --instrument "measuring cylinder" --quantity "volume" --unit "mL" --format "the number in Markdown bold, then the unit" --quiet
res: **500** mL
